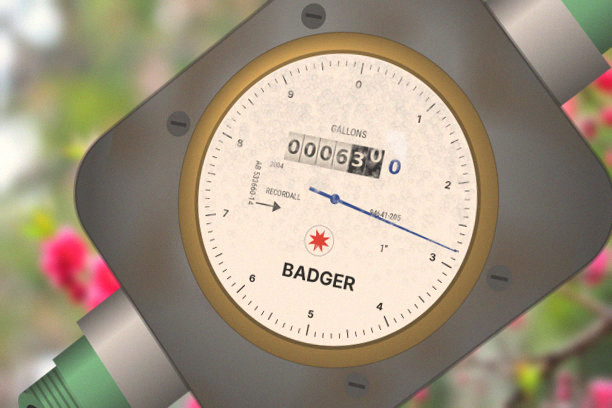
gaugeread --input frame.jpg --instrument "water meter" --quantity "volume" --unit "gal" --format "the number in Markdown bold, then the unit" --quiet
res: **6302.8** gal
